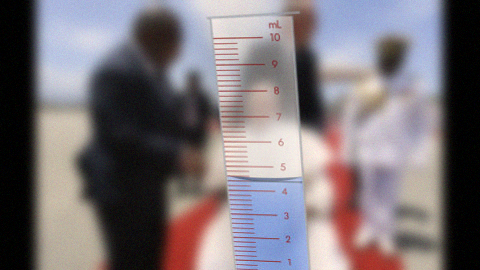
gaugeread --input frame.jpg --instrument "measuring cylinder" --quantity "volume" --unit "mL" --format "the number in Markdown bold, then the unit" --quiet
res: **4.4** mL
